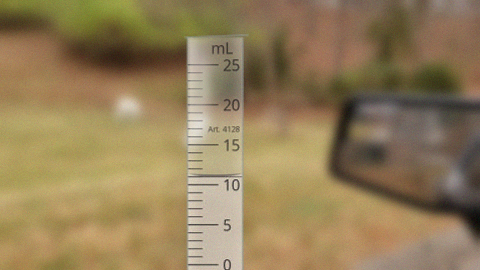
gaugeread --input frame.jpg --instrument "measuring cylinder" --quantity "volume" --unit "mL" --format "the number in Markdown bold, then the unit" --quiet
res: **11** mL
